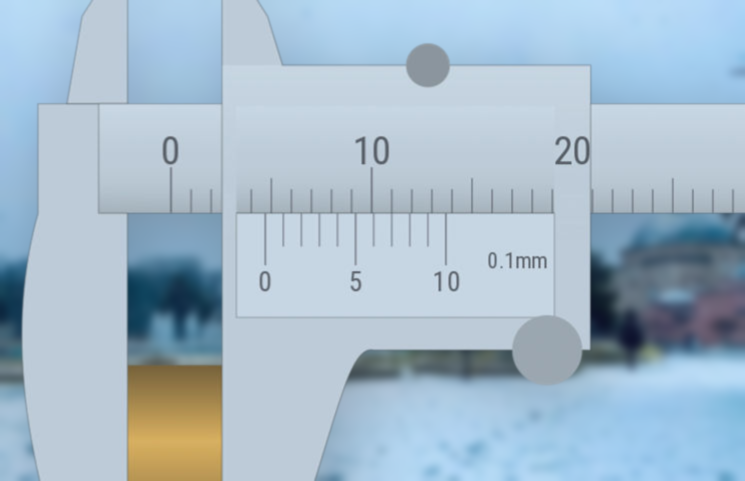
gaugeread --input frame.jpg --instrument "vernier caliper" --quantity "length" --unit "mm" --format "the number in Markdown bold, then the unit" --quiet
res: **4.7** mm
